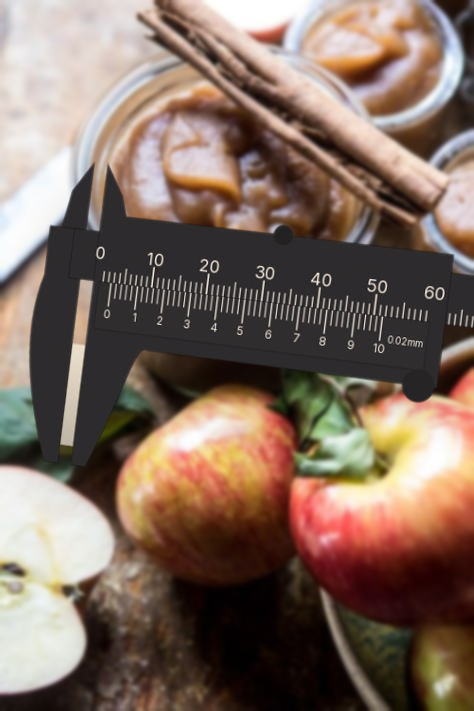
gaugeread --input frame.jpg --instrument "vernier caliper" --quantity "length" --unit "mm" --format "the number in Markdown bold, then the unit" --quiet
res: **2.5** mm
